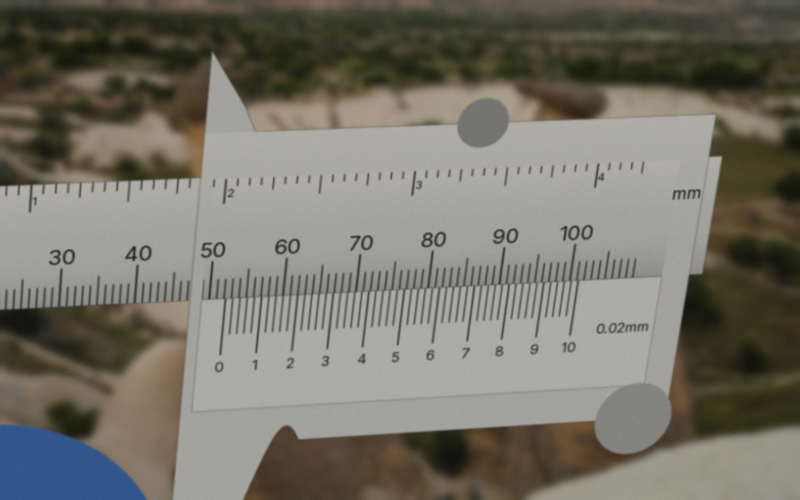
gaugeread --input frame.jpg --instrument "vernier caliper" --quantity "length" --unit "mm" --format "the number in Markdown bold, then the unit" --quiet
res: **52.2** mm
